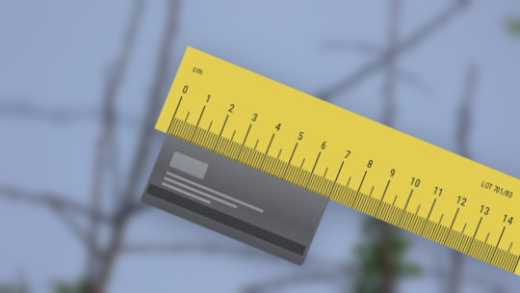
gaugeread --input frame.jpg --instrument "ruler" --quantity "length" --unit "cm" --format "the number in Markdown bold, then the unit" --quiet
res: **7** cm
